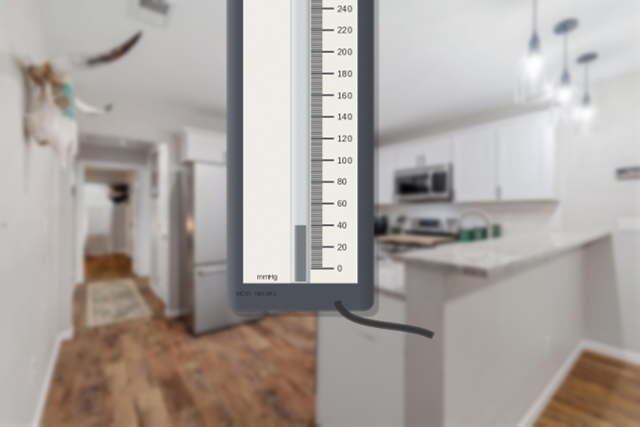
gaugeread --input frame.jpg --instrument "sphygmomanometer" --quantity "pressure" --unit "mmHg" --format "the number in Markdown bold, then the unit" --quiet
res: **40** mmHg
